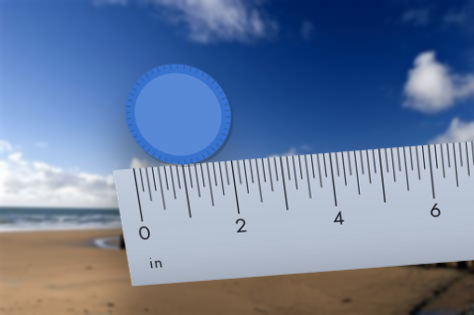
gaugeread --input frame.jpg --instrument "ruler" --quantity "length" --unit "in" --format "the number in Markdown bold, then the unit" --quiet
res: **2.125** in
